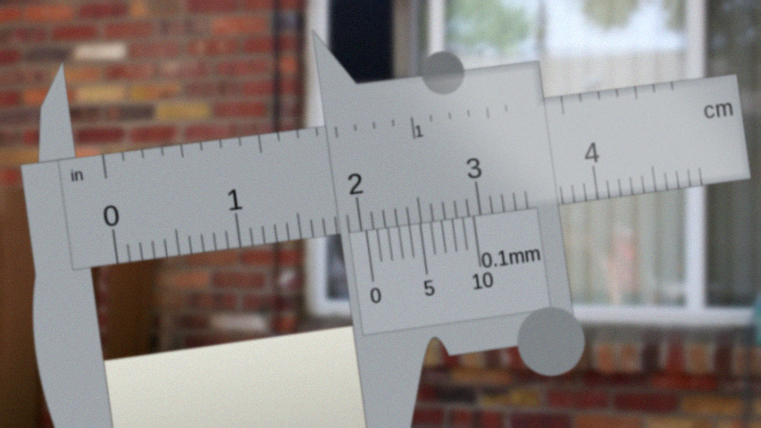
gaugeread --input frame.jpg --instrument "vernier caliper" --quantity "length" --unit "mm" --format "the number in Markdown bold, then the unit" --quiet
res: **20.4** mm
